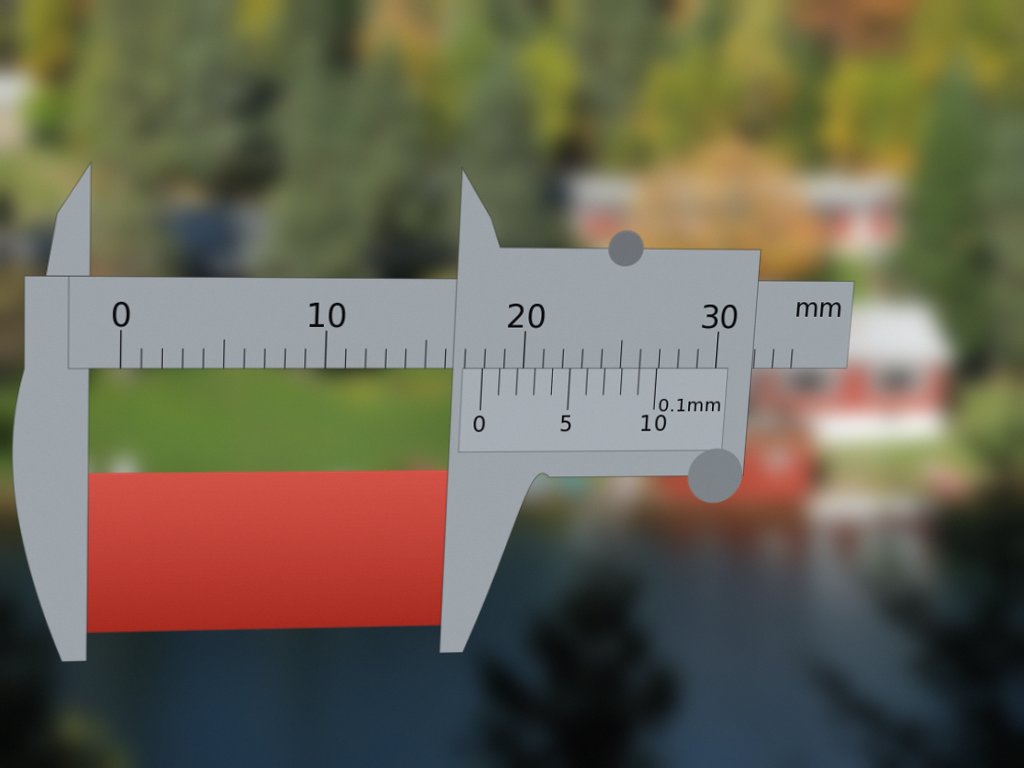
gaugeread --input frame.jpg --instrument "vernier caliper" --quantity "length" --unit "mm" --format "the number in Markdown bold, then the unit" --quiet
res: **17.9** mm
